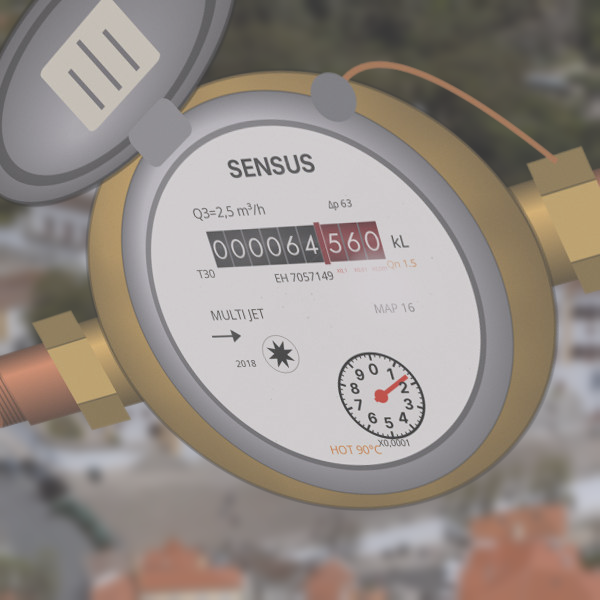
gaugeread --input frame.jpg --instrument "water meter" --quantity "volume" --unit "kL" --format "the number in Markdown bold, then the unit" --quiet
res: **64.5601** kL
